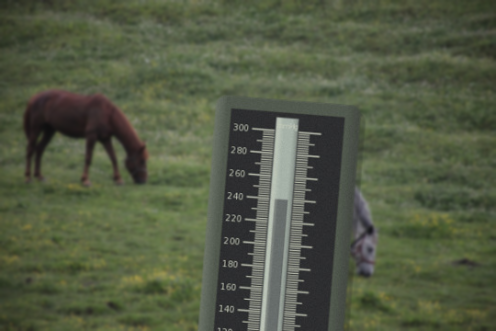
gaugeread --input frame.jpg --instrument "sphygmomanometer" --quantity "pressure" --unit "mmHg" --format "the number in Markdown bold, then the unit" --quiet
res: **240** mmHg
